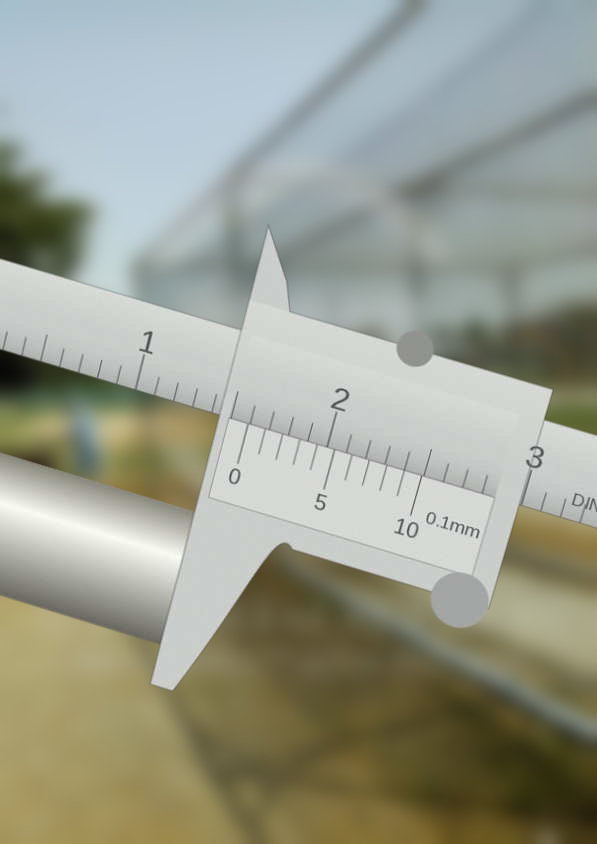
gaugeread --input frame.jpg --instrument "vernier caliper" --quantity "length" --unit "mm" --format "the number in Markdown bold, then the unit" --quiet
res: **15.9** mm
